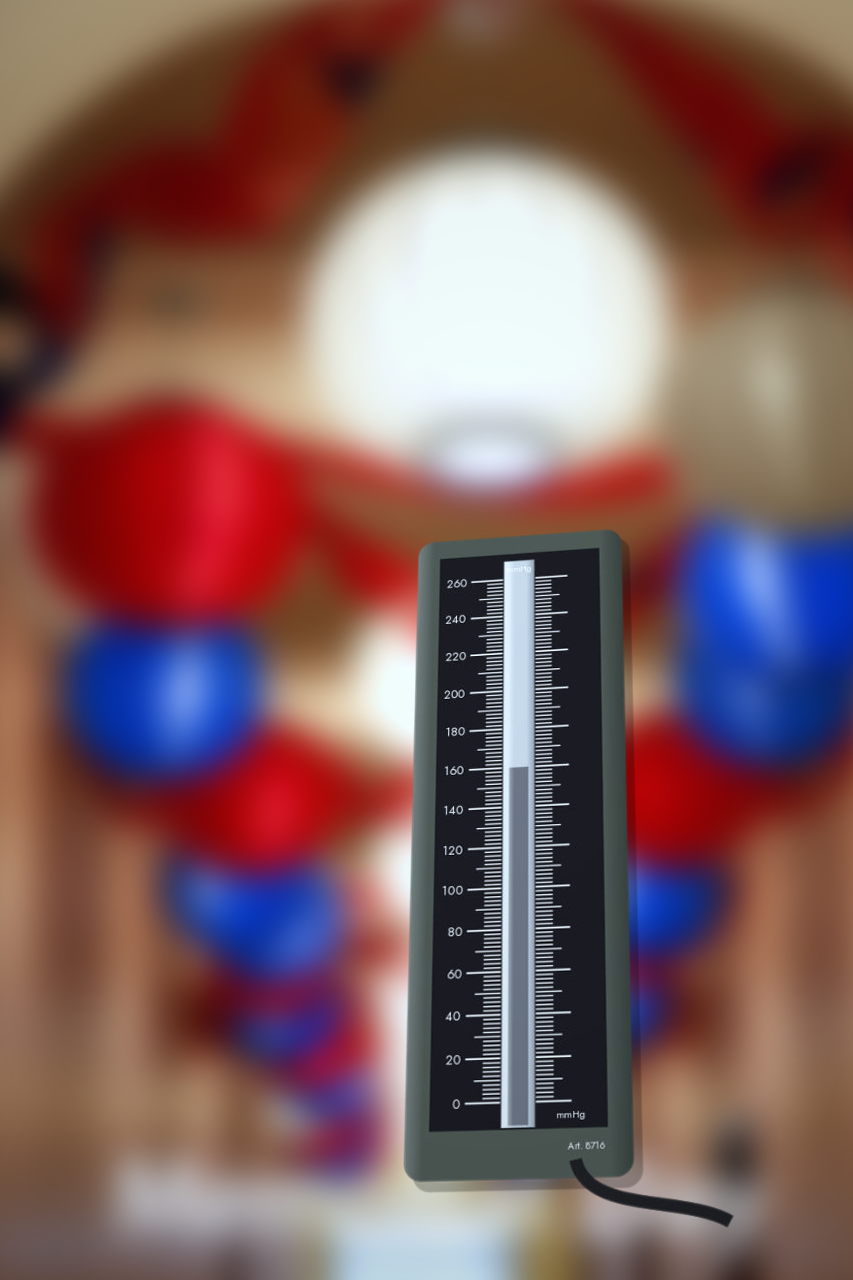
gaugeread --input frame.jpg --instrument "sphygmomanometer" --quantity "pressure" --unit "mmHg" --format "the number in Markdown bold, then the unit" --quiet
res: **160** mmHg
